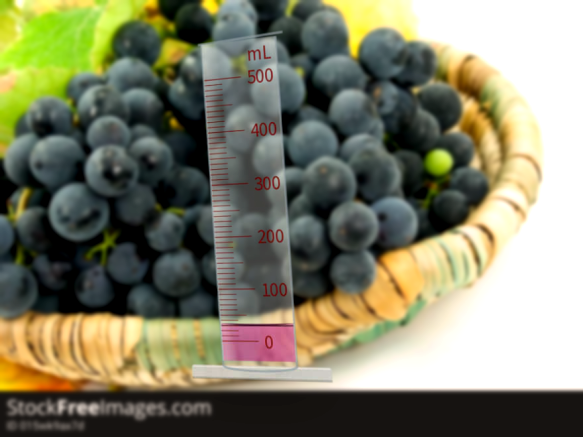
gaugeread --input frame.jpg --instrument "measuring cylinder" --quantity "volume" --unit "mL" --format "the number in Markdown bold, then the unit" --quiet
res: **30** mL
